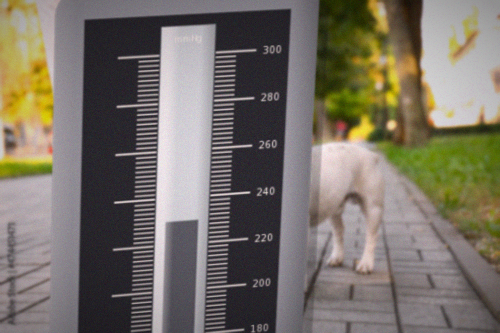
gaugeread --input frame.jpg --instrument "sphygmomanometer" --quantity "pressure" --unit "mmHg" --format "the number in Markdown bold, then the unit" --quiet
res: **230** mmHg
